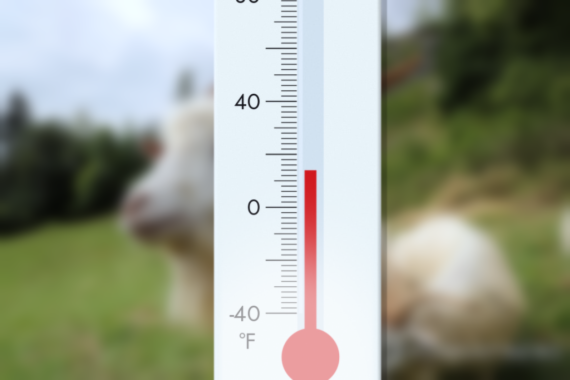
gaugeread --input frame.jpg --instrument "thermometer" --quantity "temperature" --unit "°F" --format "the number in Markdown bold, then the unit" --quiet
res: **14** °F
